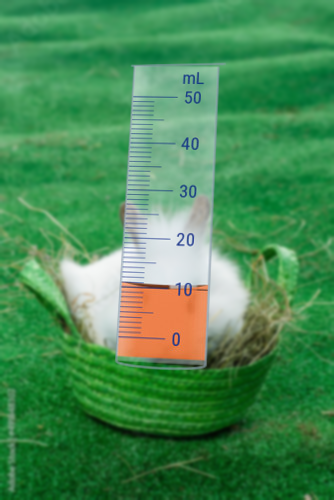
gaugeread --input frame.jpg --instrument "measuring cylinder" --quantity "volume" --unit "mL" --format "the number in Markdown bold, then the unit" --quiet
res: **10** mL
